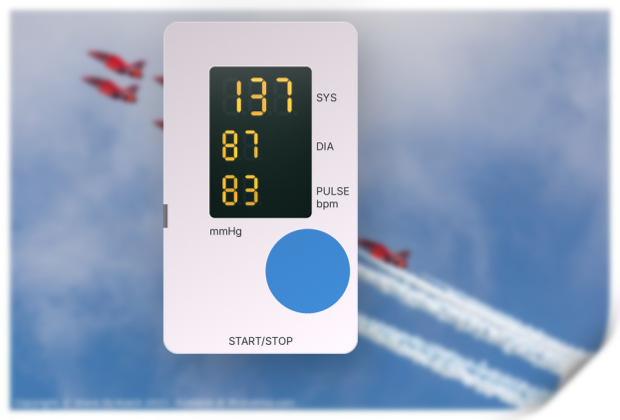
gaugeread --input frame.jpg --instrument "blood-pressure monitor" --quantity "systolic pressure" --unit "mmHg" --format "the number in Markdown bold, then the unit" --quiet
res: **137** mmHg
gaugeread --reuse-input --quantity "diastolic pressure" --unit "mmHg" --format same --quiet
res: **87** mmHg
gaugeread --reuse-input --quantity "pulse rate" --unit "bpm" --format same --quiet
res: **83** bpm
